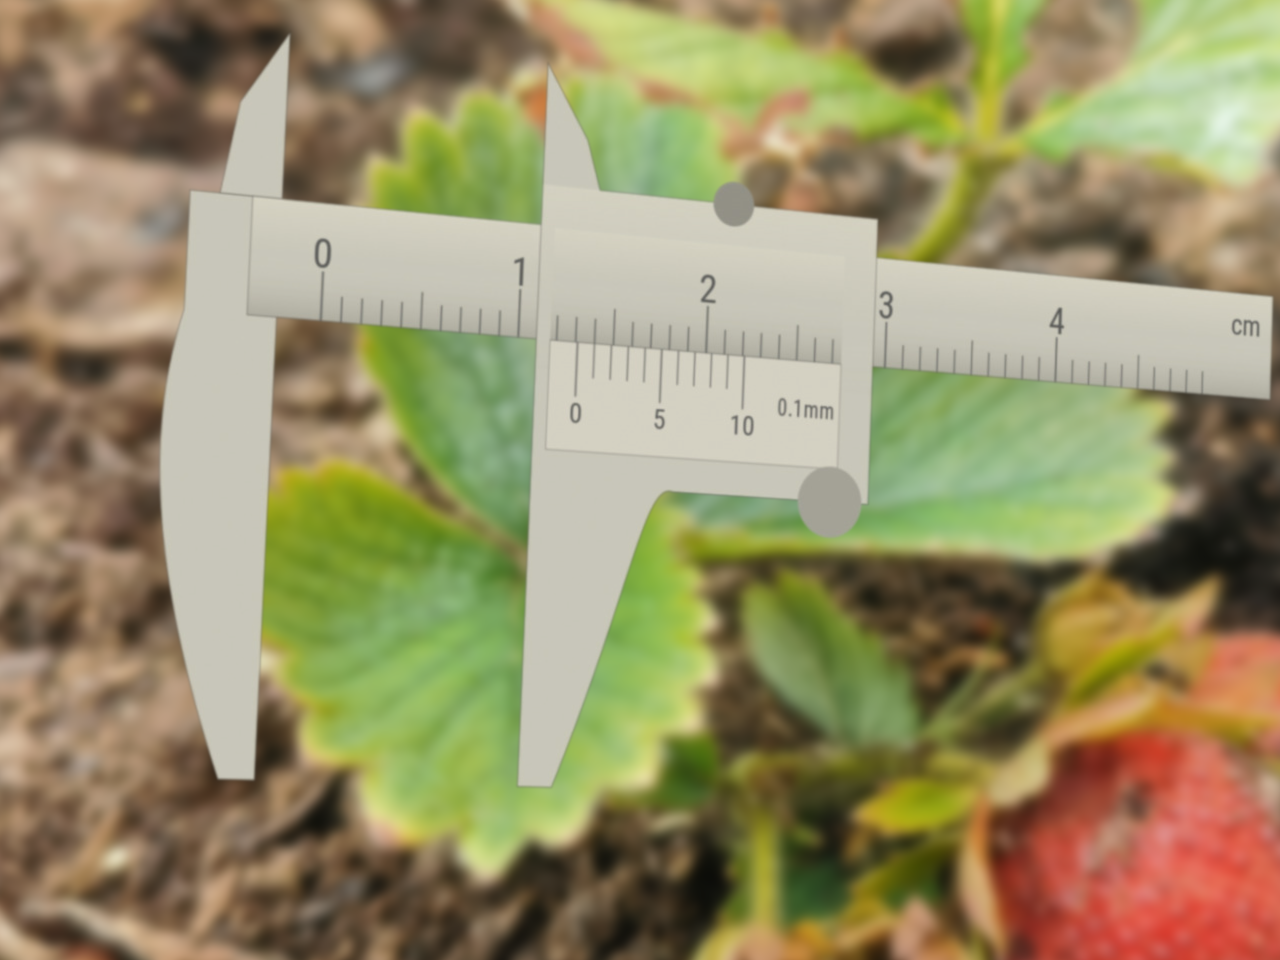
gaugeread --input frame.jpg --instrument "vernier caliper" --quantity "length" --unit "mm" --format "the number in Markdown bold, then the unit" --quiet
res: **13.1** mm
